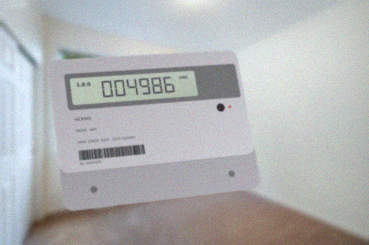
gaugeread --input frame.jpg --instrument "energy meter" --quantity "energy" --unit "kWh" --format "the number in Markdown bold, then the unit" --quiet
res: **4986** kWh
